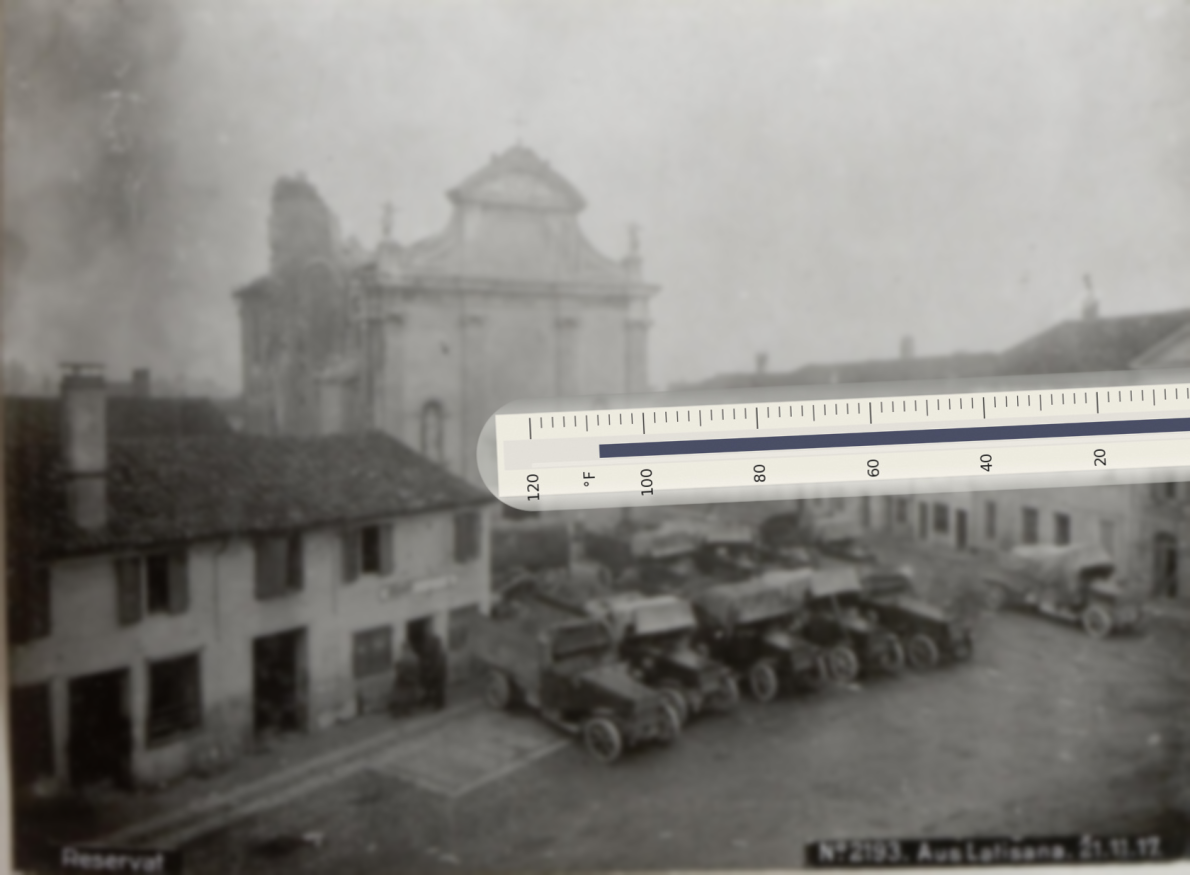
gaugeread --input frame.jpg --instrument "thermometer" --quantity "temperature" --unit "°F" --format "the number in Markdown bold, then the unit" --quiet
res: **108** °F
